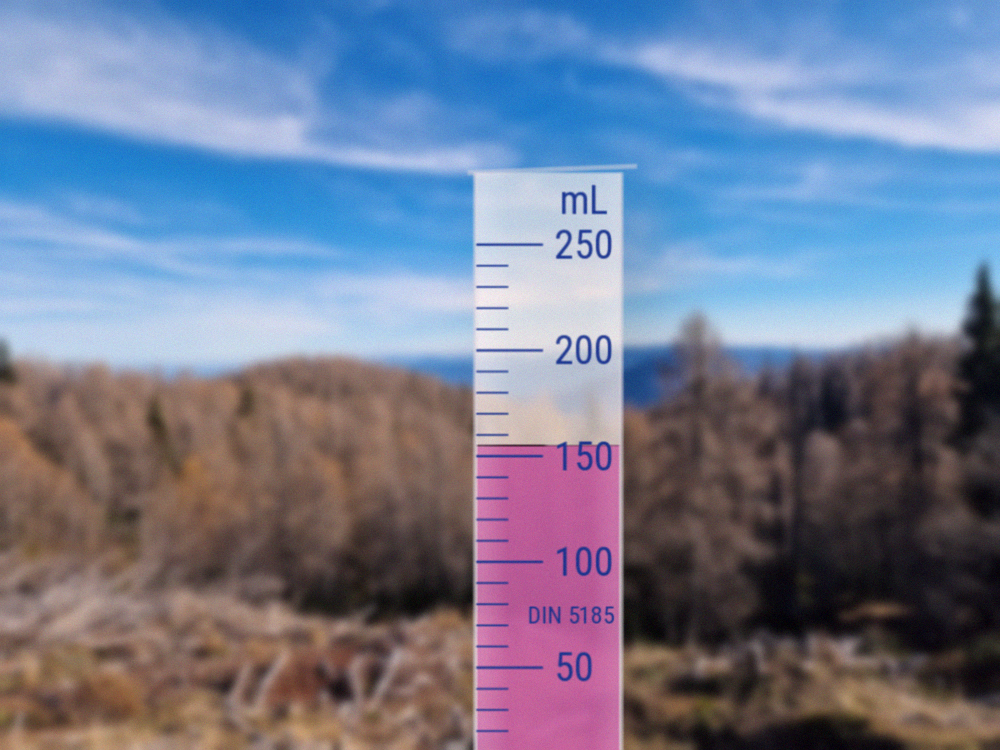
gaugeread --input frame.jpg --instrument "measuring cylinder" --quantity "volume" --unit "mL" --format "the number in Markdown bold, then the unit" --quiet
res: **155** mL
